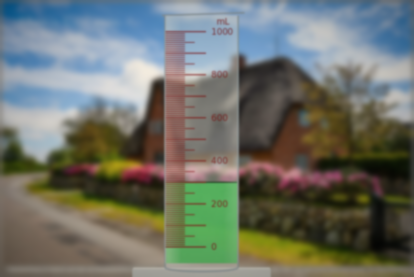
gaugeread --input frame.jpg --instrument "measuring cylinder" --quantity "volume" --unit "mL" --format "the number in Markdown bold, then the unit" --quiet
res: **300** mL
